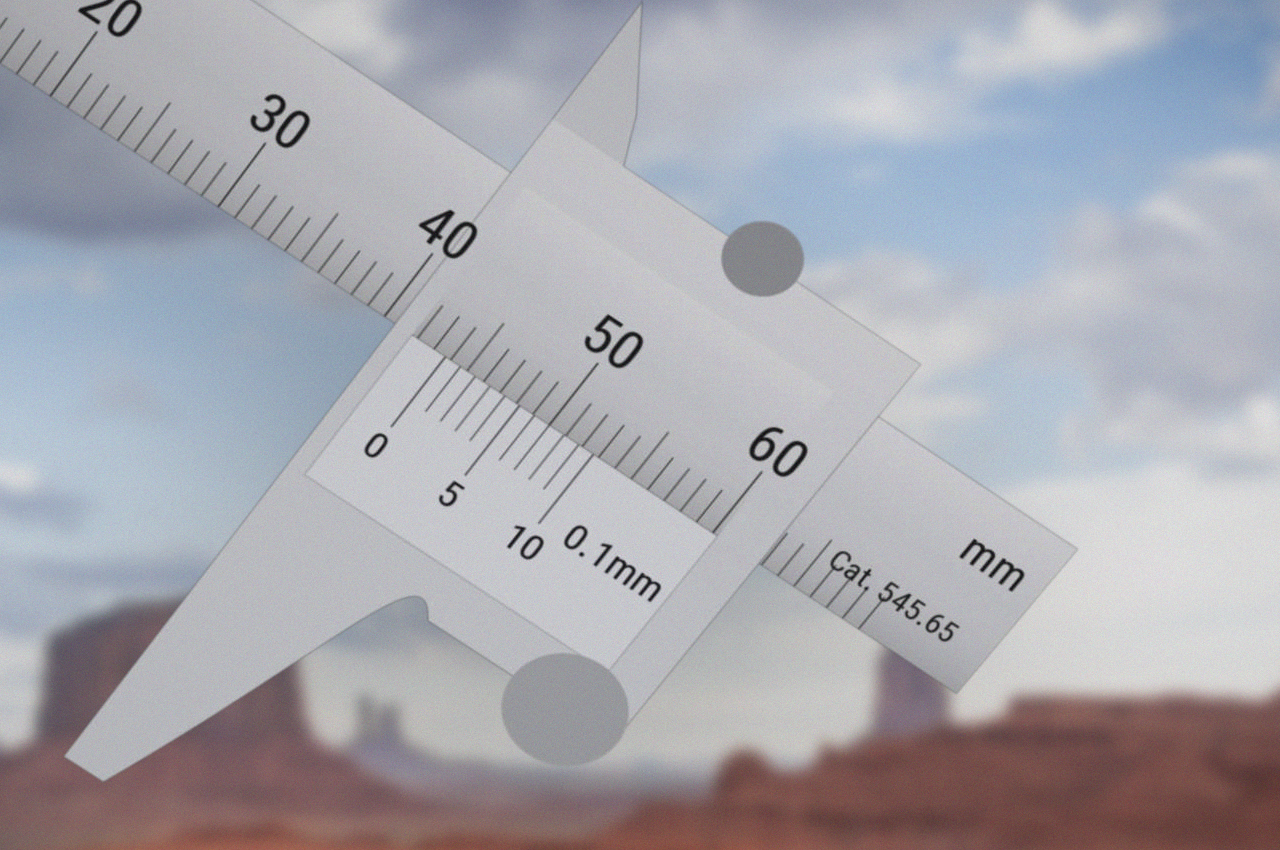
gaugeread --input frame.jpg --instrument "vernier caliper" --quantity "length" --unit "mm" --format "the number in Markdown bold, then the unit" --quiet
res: **43.7** mm
